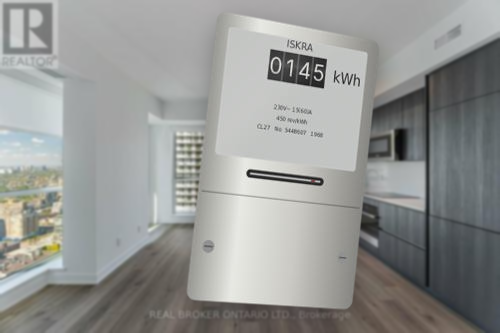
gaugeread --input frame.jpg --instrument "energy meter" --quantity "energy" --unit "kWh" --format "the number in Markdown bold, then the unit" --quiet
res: **145** kWh
